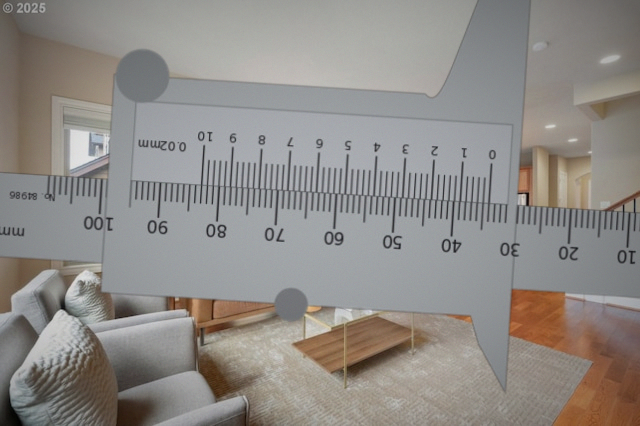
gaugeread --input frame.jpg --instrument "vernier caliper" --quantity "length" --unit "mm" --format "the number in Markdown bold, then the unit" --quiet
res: **34.0** mm
